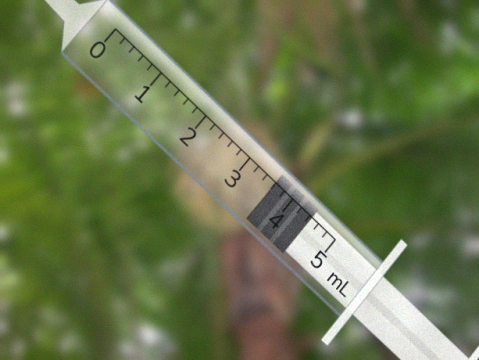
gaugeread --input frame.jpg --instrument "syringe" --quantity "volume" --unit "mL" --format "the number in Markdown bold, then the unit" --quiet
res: **3.6** mL
